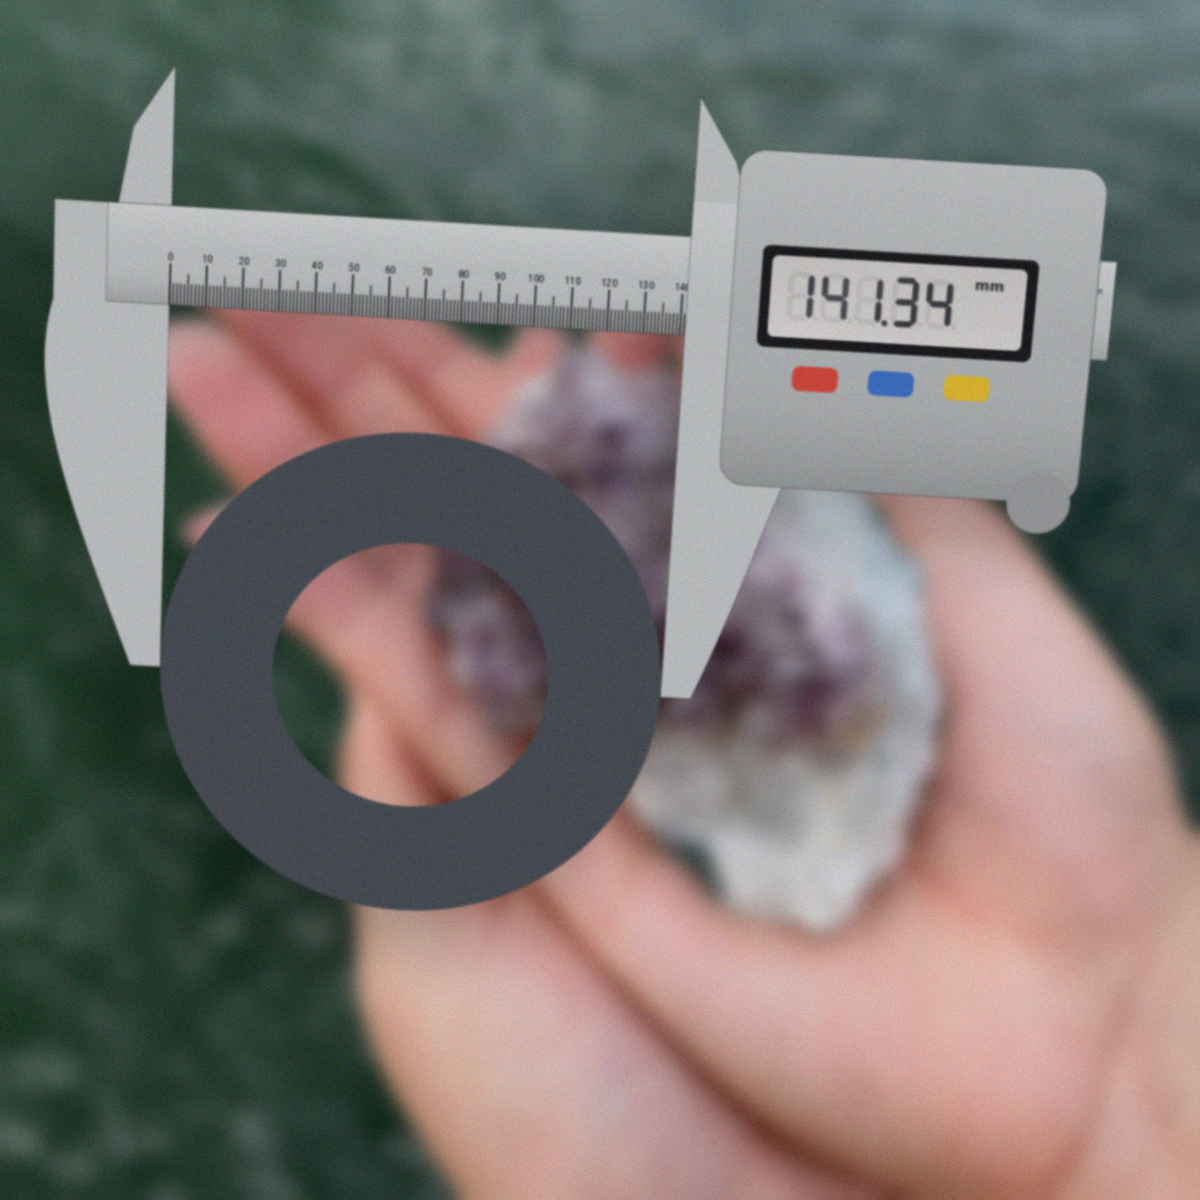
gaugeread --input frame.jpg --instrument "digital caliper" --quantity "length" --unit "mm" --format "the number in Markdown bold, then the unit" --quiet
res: **141.34** mm
